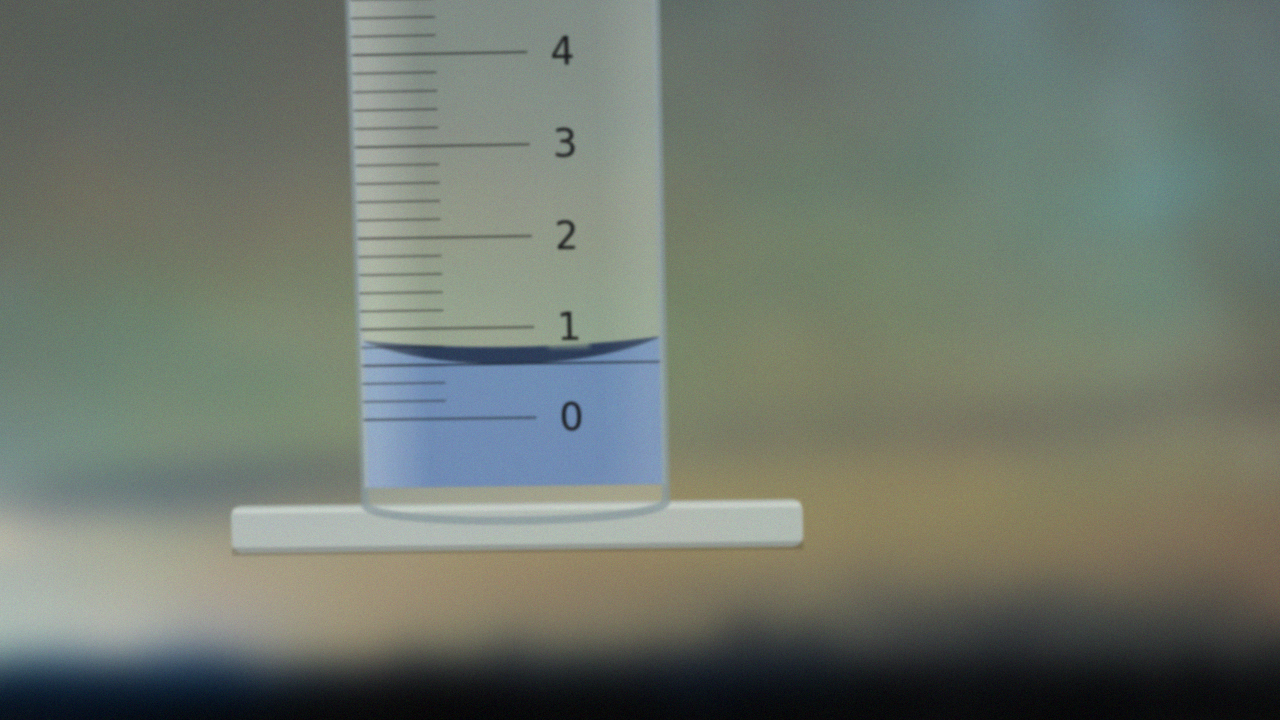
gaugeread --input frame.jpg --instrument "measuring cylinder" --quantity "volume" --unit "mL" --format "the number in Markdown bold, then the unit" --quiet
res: **0.6** mL
